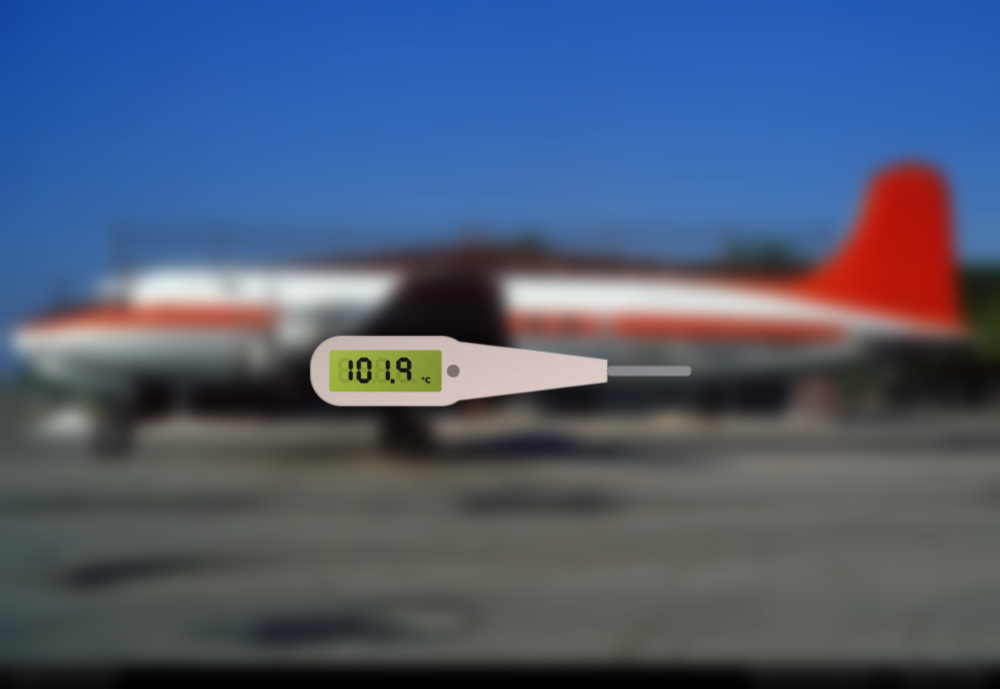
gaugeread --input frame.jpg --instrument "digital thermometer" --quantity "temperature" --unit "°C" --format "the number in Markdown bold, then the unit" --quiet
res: **101.9** °C
